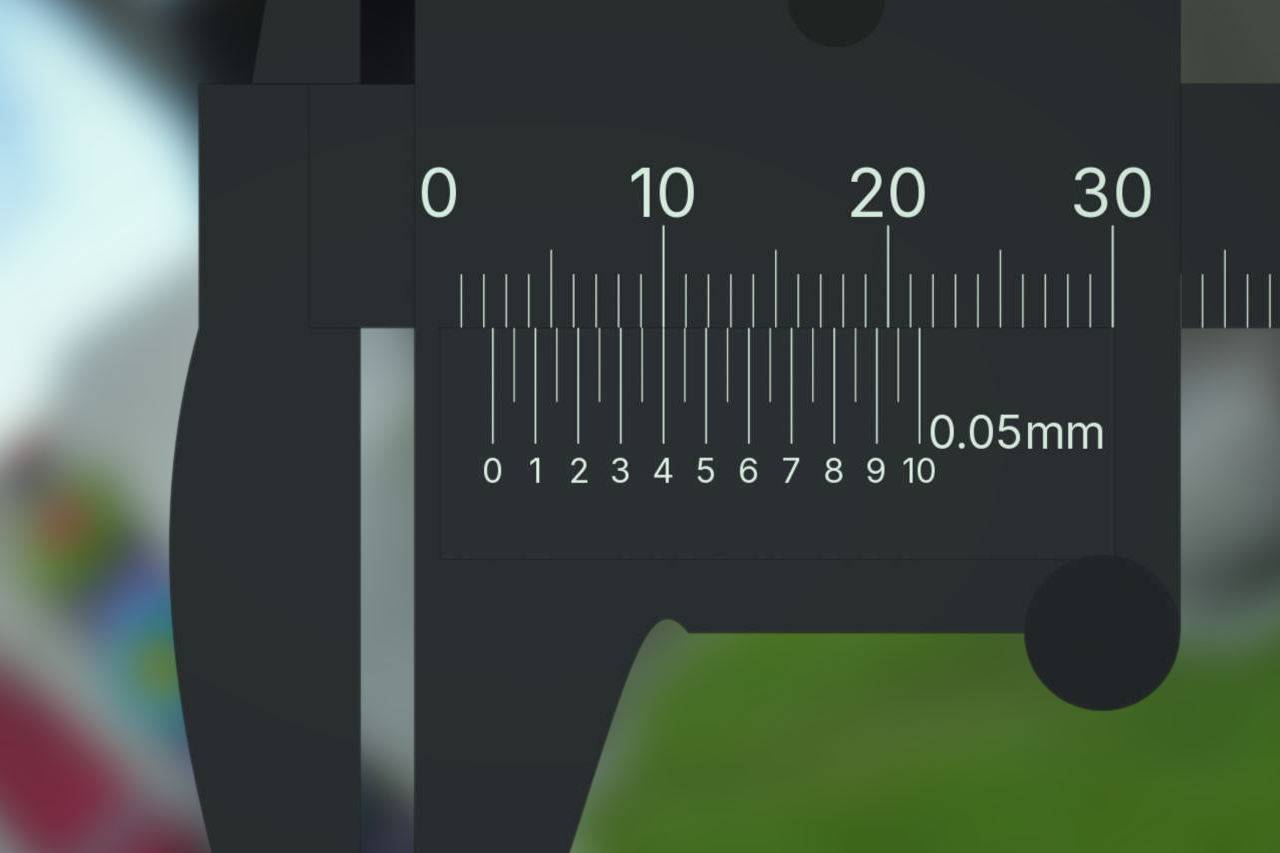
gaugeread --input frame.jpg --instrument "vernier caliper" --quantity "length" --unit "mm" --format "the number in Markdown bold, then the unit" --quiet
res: **2.4** mm
